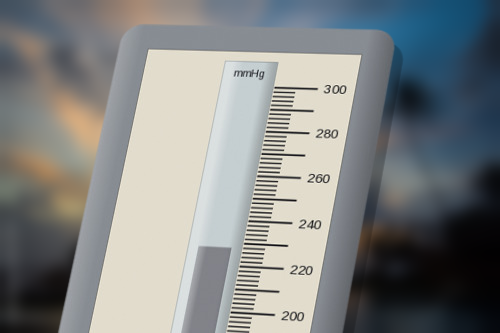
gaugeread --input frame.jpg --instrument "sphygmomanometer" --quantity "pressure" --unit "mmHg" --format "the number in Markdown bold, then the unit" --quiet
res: **228** mmHg
